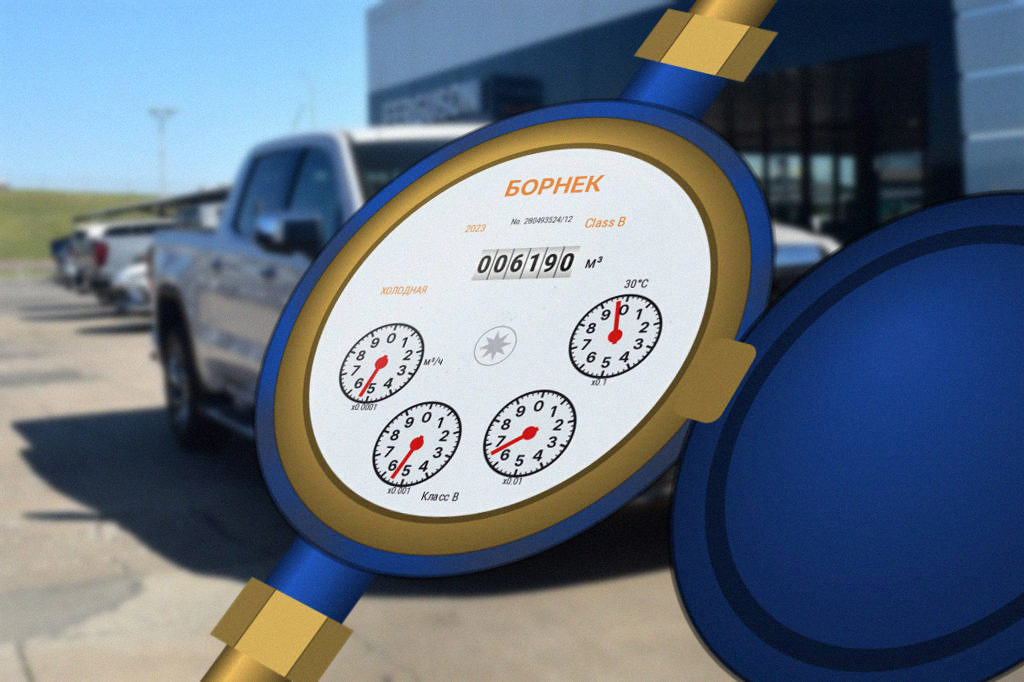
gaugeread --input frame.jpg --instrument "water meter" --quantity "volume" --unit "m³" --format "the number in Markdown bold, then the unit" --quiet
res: **6189.9655** m³
